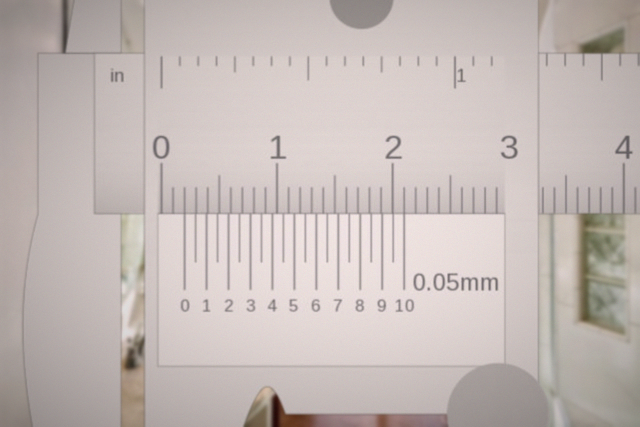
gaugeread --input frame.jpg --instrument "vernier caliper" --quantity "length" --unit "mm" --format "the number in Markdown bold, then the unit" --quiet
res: **2.0** mm
